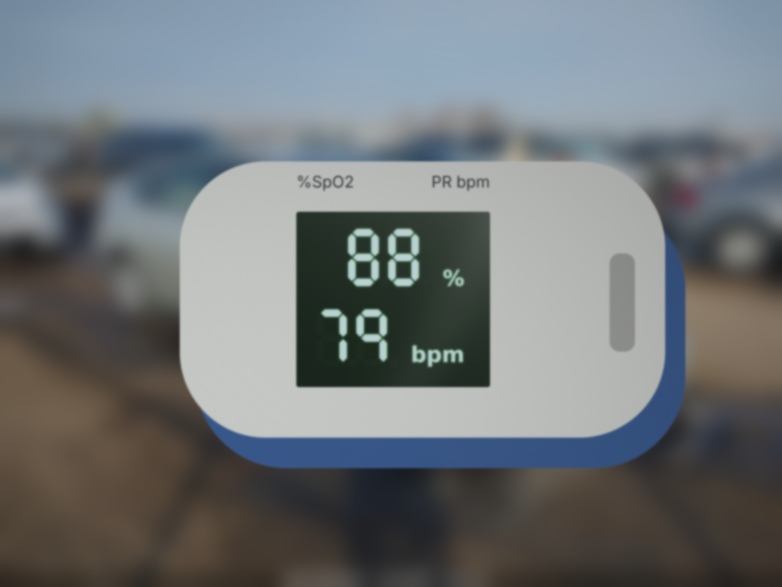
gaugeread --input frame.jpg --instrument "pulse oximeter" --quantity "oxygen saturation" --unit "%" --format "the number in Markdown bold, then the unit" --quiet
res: **88** %
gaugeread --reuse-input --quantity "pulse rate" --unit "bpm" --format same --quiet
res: **79** bpm
